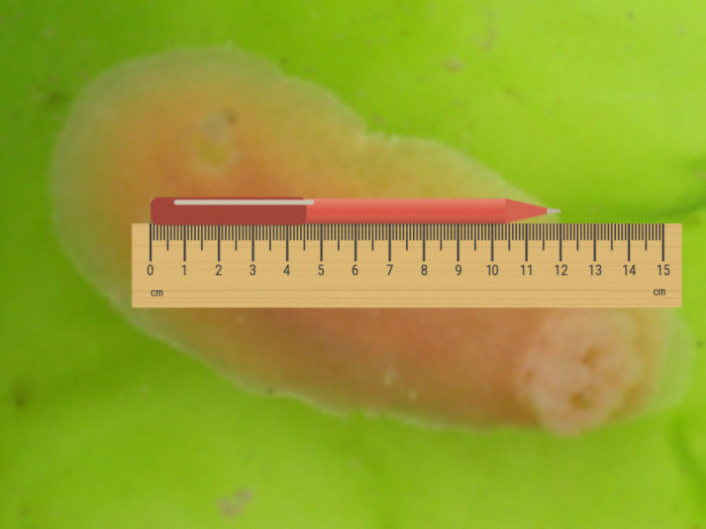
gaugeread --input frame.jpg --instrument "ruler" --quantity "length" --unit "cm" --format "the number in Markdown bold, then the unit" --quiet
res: **12** cm
